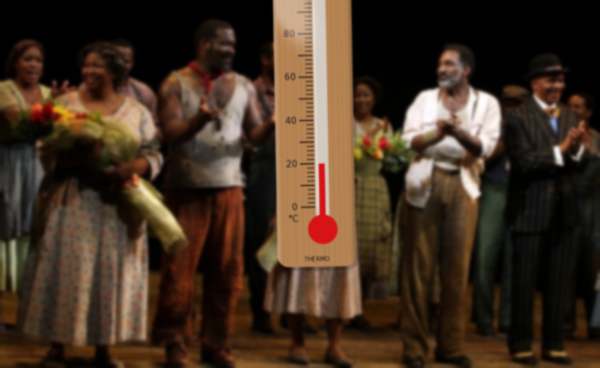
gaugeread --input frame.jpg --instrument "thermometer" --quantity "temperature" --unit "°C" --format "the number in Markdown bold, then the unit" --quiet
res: **20** °C
